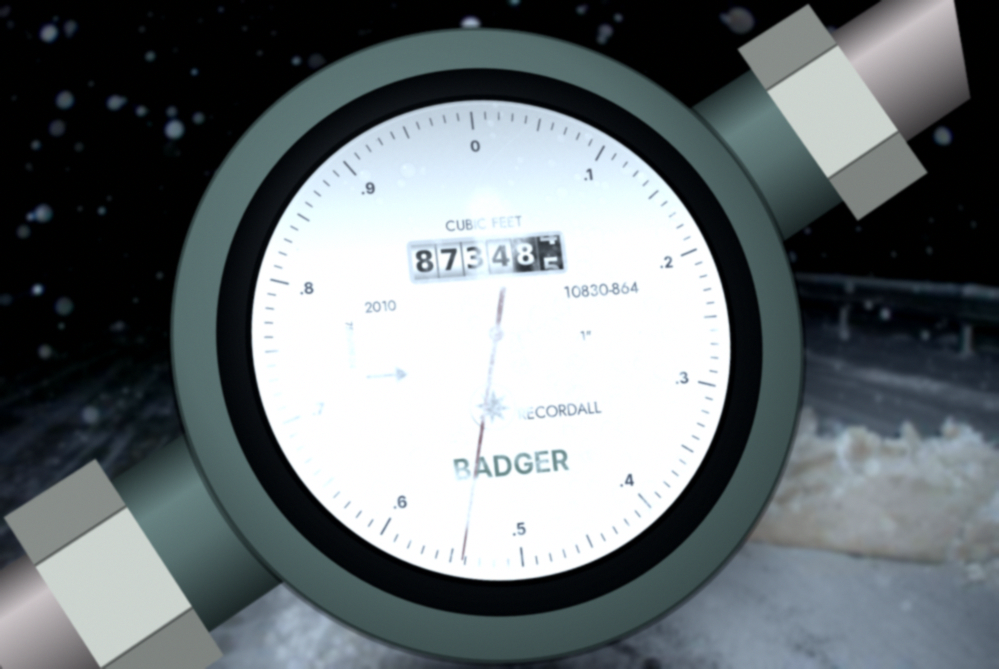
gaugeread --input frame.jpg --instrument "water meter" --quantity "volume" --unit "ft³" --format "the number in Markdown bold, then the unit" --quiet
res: **873484.54** ft³
